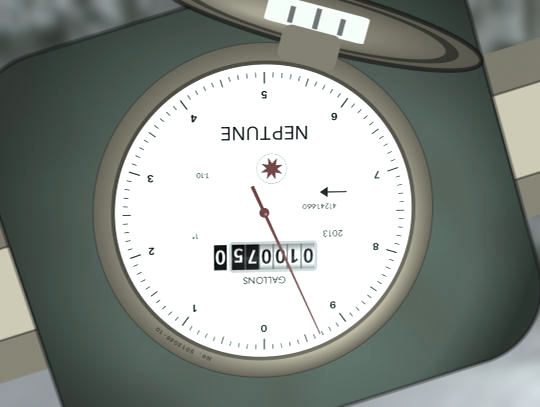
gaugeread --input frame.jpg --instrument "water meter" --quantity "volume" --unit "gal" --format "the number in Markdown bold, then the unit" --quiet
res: **100749.3** gal
